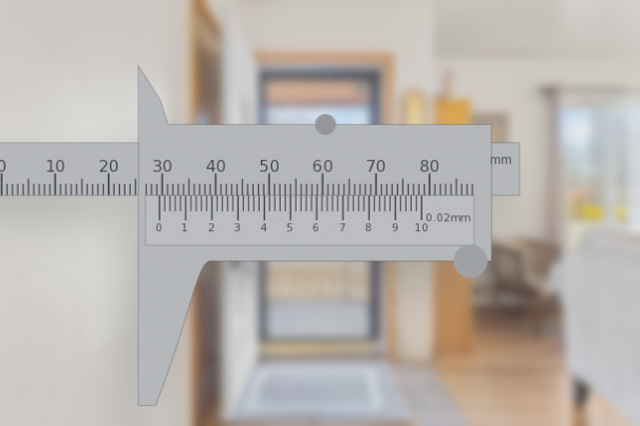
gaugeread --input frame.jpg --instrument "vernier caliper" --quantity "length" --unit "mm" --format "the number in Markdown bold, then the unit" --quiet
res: **29.5** mm
